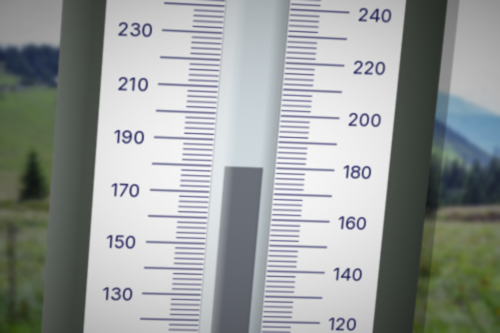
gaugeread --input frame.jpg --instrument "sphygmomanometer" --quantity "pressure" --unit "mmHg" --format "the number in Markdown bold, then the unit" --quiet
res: **180** mmHg
